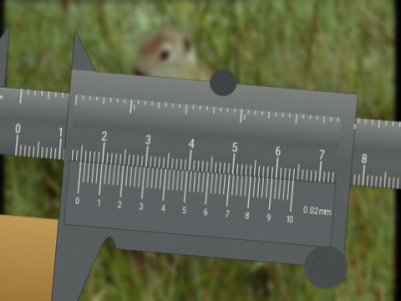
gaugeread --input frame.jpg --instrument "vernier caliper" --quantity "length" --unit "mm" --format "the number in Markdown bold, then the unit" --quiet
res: **15.0** mm
